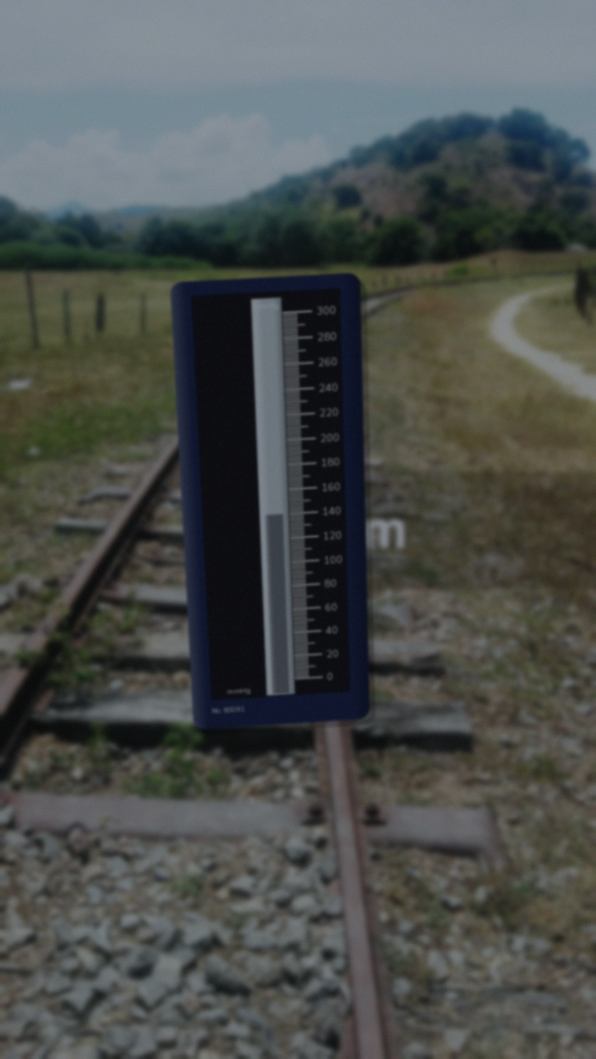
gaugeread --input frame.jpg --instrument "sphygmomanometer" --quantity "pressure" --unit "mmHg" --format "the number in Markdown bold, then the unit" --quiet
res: **140** mmHg
